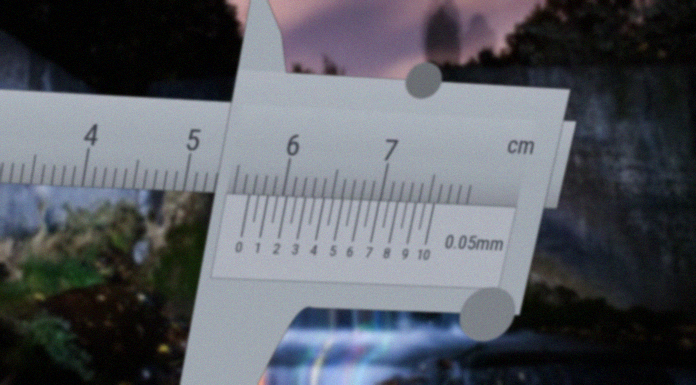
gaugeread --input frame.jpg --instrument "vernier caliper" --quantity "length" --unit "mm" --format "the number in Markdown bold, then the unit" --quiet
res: **56.6** mm
